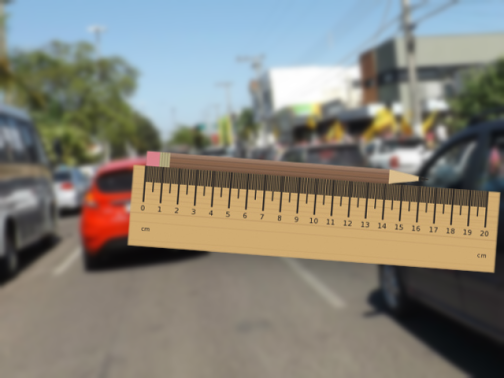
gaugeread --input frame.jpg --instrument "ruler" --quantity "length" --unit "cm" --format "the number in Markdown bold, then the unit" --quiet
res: **16.5** cm
